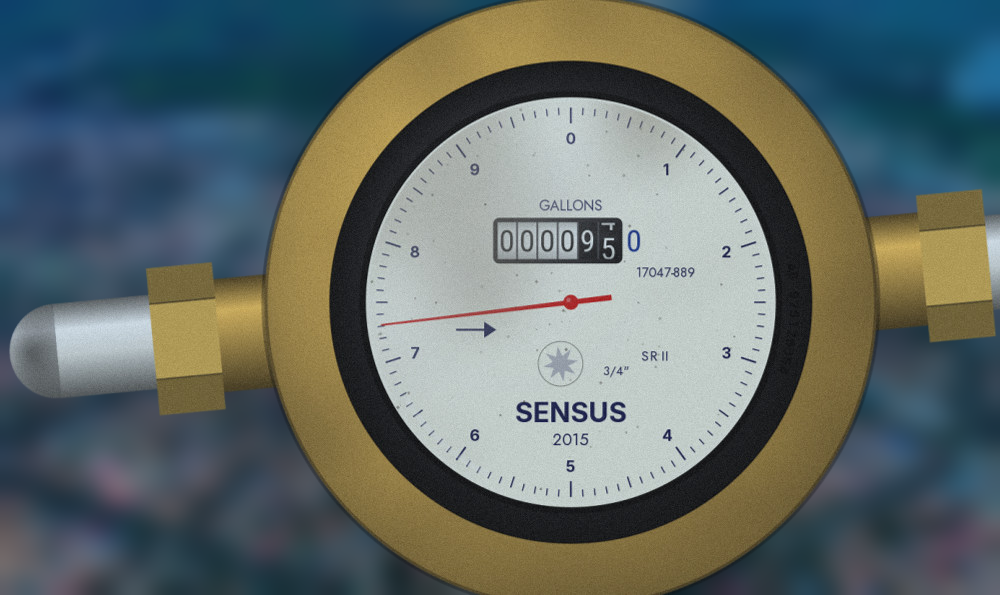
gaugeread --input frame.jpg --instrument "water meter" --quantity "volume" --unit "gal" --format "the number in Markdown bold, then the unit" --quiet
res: **947.3** gal
